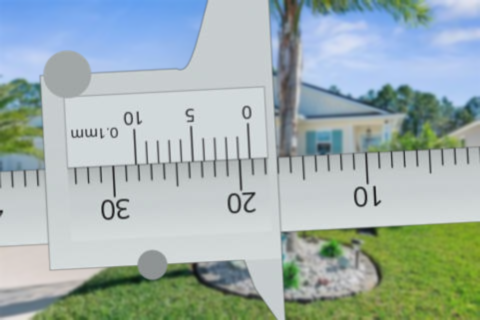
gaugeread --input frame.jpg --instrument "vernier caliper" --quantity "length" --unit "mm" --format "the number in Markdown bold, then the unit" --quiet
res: **19.2** mm
